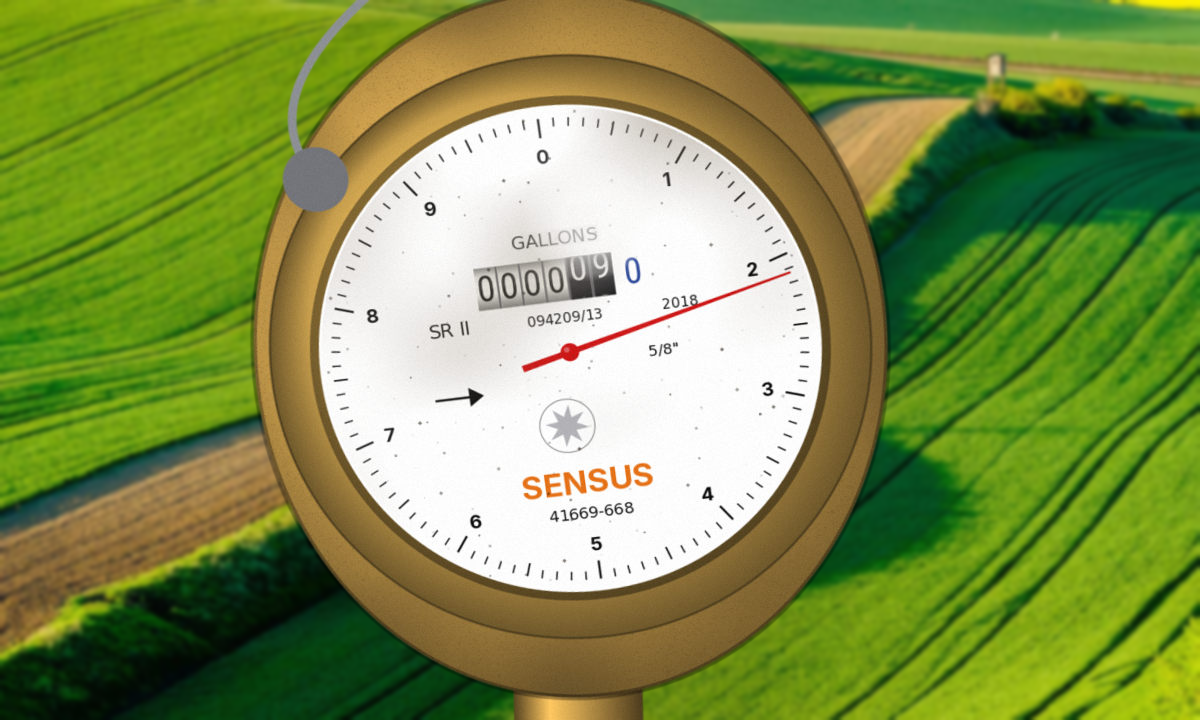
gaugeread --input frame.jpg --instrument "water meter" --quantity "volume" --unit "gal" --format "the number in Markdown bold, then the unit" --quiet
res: **92.1** gal
